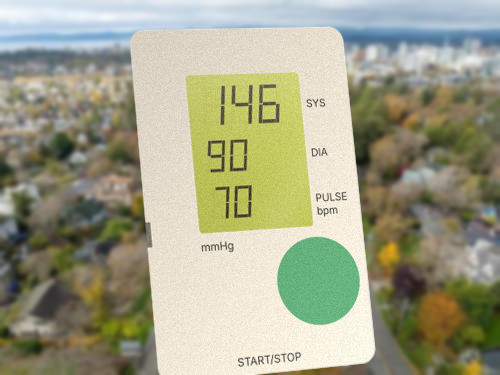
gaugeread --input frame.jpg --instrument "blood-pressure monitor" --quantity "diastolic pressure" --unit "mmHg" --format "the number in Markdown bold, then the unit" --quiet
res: **90** mmHg
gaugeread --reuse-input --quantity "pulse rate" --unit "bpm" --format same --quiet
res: **70** bpm
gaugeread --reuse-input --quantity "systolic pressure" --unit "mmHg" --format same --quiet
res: **146** mmHg
